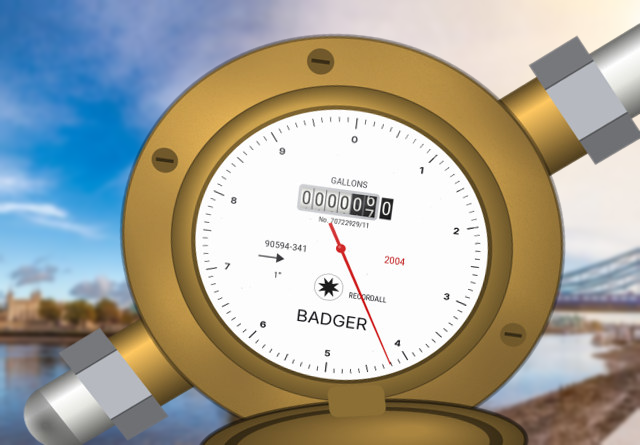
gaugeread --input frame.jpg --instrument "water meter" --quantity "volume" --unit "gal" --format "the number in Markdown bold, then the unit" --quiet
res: **64.2** gal
